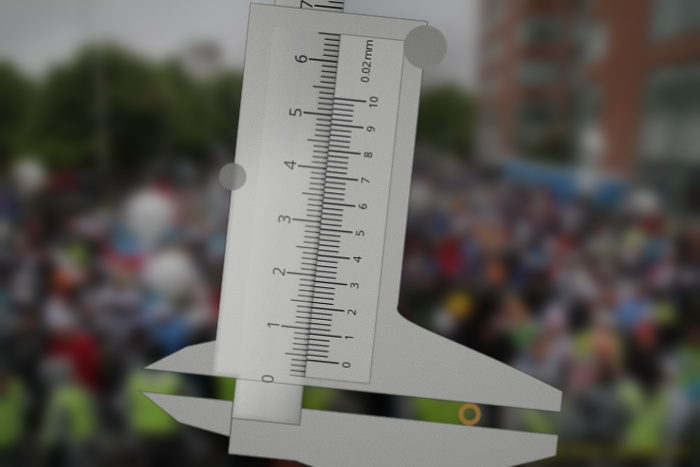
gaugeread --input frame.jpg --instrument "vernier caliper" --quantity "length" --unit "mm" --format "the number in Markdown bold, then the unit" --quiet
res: **4.2** mm
